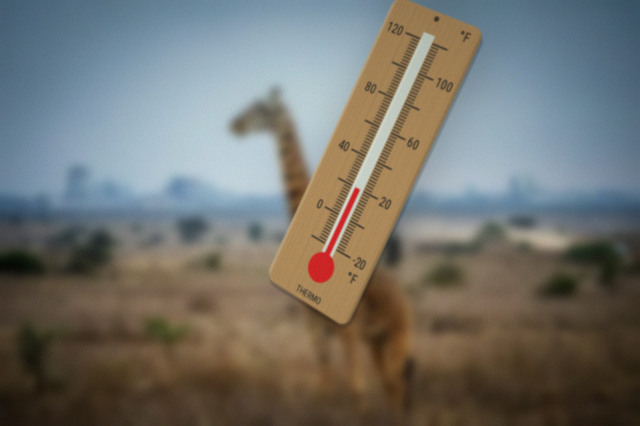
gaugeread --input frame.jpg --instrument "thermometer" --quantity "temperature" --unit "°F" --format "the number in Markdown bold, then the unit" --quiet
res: **20** °F
